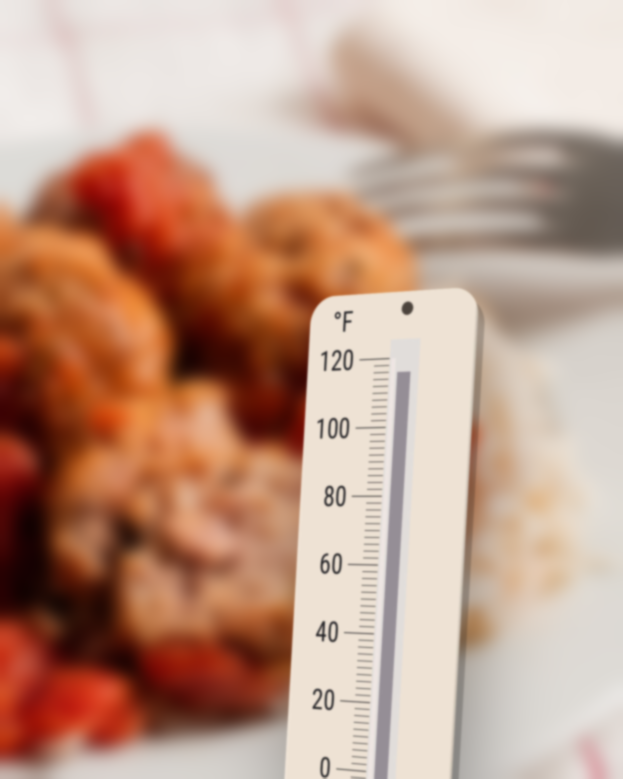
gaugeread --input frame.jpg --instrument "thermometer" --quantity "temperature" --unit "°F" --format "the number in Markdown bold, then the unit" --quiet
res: **116** °F
